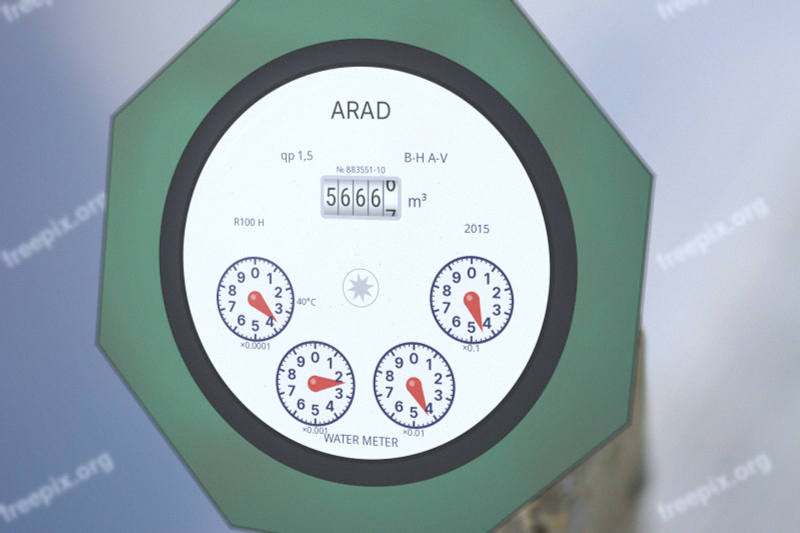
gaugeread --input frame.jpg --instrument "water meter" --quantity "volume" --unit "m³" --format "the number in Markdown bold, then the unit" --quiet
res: **56666.4423** m³
